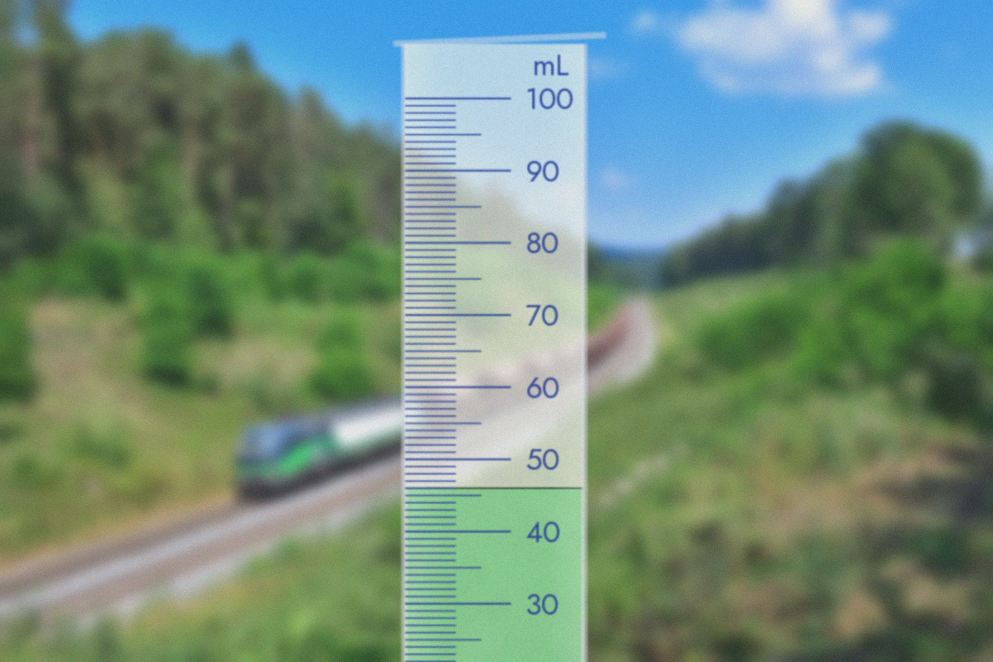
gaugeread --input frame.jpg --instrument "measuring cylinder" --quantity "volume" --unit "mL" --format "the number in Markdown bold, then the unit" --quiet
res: **46** mL
